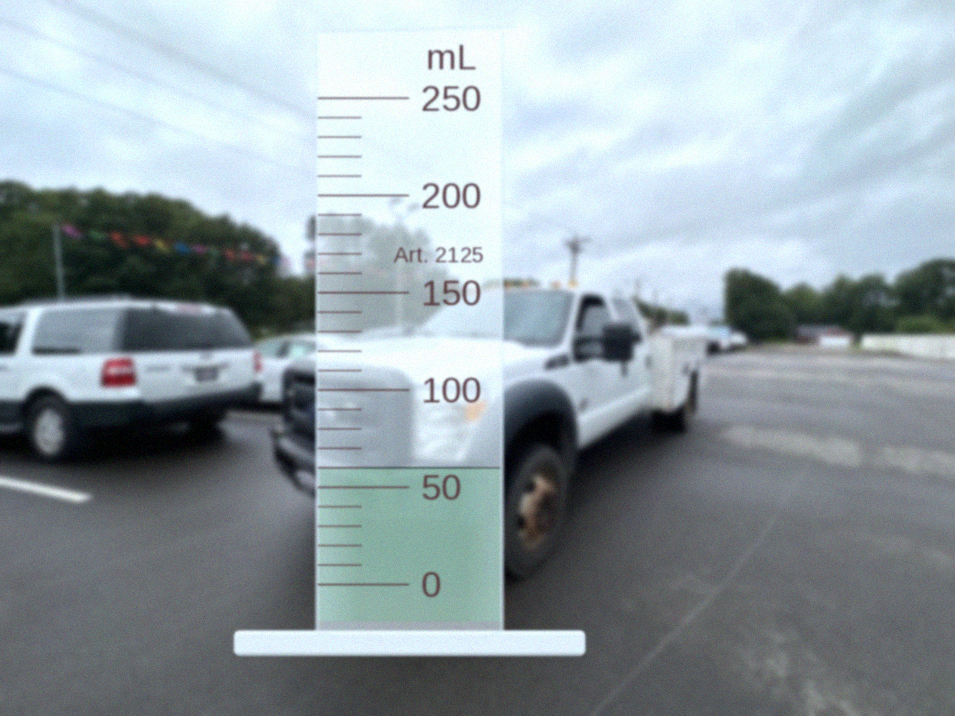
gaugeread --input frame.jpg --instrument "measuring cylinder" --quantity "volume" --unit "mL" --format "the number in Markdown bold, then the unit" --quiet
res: **60** mL
